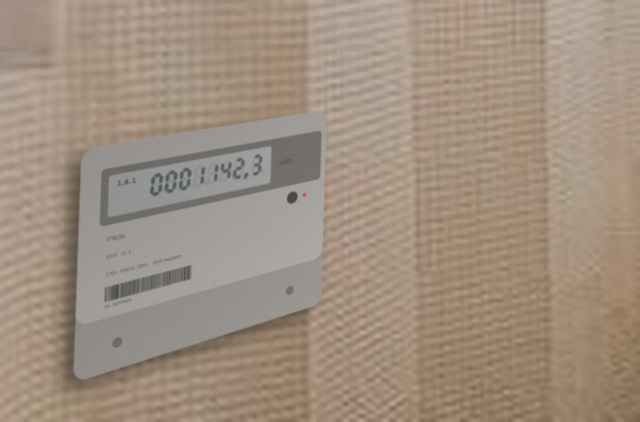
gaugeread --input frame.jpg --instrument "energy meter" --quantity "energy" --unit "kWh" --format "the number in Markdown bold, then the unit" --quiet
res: **1142.3** kWh
